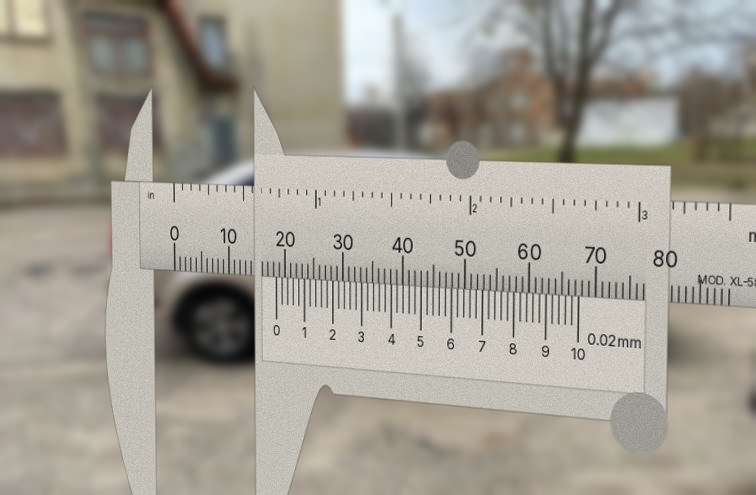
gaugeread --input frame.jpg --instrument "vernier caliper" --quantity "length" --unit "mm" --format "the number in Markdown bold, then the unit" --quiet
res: **18.5** mm
